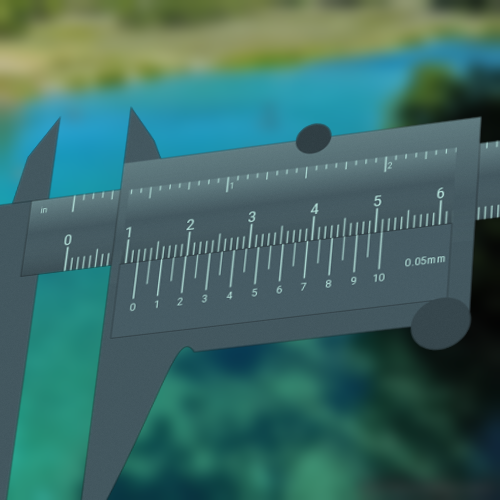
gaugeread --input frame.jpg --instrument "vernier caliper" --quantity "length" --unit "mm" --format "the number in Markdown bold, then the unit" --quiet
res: **12.0** mm
